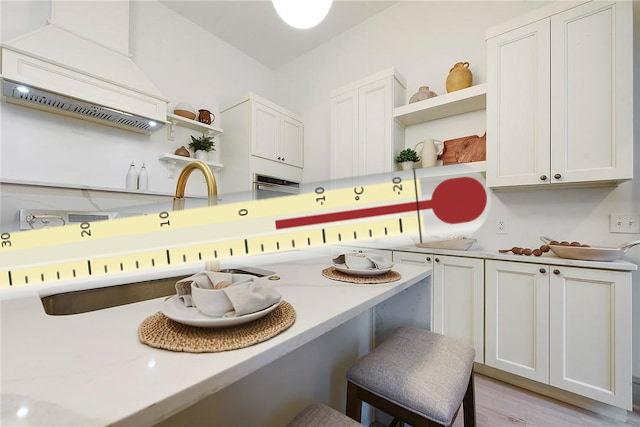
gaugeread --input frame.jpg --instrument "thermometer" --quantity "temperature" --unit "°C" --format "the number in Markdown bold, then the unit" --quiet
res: **-4** °C
